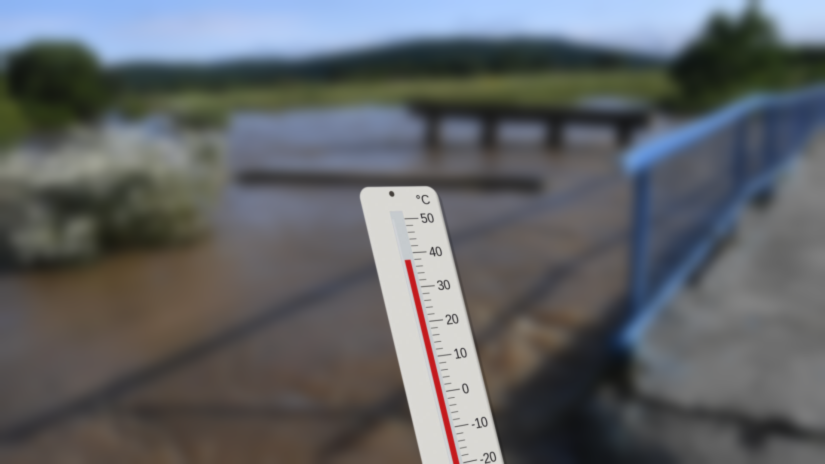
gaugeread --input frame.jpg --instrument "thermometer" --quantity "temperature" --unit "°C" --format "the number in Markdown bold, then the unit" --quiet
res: **38** °C
